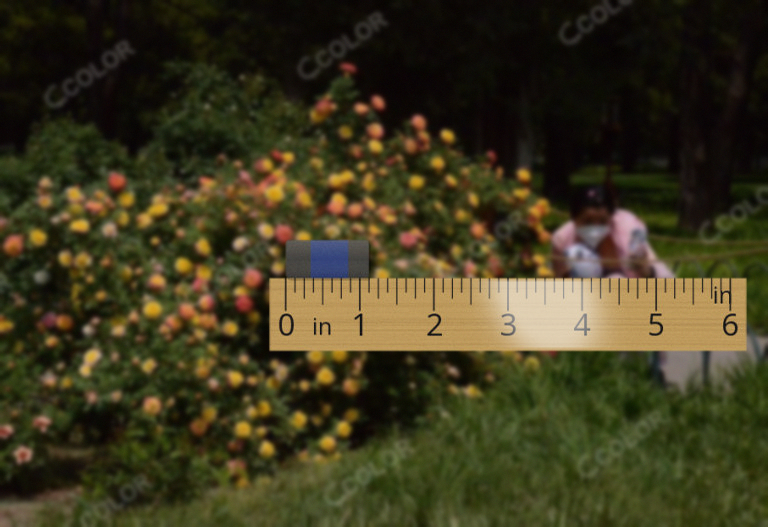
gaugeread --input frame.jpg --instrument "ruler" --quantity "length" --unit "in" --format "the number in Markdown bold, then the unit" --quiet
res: **1.125** in
